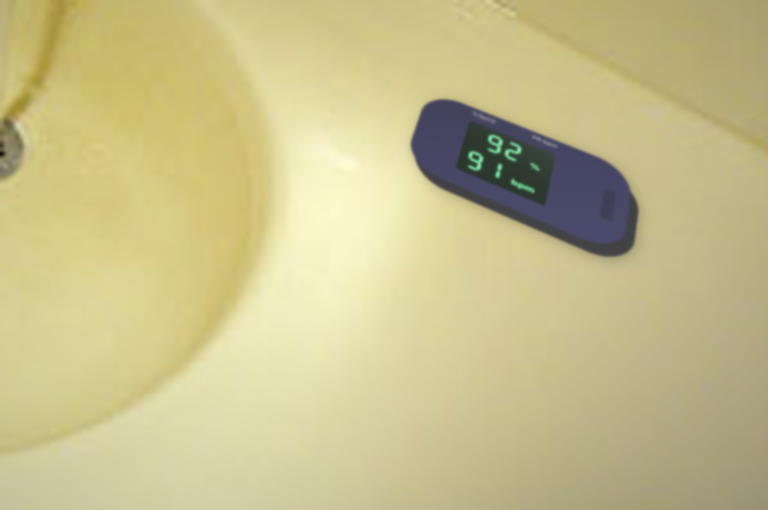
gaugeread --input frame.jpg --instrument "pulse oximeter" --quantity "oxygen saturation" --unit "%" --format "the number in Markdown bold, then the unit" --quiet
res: **92** %
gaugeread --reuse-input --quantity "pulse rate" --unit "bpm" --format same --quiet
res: **91** bpm
